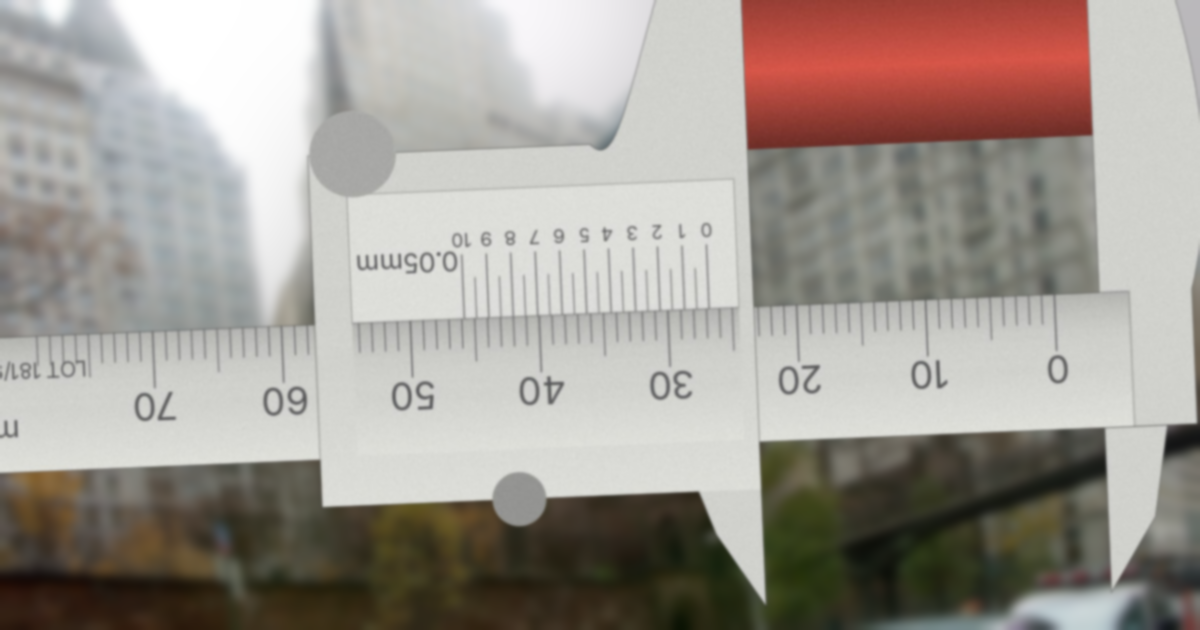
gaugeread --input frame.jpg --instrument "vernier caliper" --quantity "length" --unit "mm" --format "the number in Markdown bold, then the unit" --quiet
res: **26.8** mm
